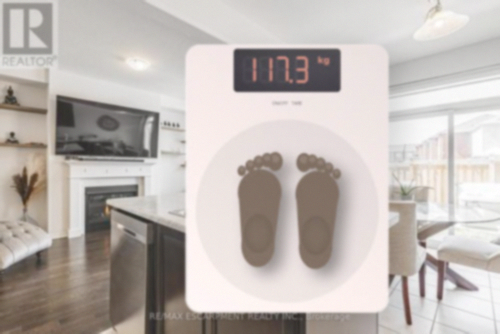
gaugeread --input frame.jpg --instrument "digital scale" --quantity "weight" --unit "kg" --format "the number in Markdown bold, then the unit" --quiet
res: **117.3** kg
